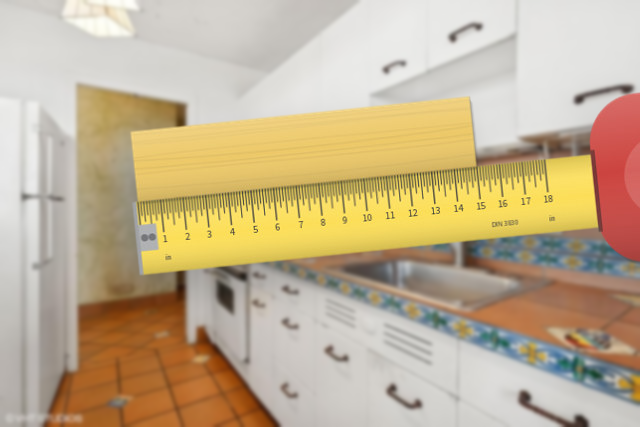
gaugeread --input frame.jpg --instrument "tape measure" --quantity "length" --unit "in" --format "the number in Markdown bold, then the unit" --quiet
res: **15** in
